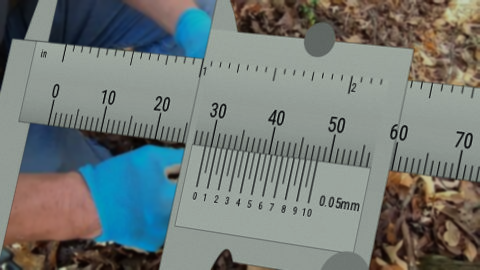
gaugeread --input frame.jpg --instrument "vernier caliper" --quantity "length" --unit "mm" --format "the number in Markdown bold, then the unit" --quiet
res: **29.0** mm
